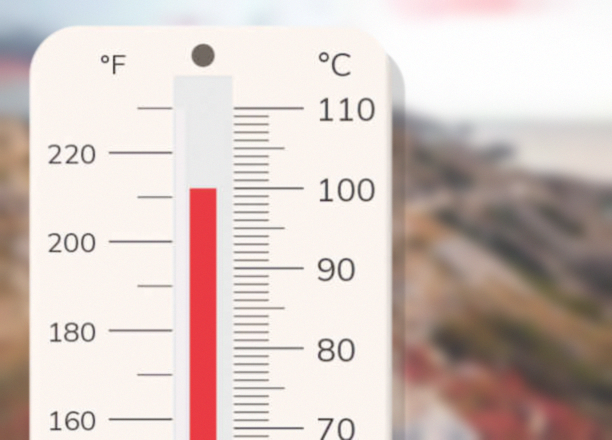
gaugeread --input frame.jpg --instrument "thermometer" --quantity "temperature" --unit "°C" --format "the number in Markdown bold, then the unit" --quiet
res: **100** °C
